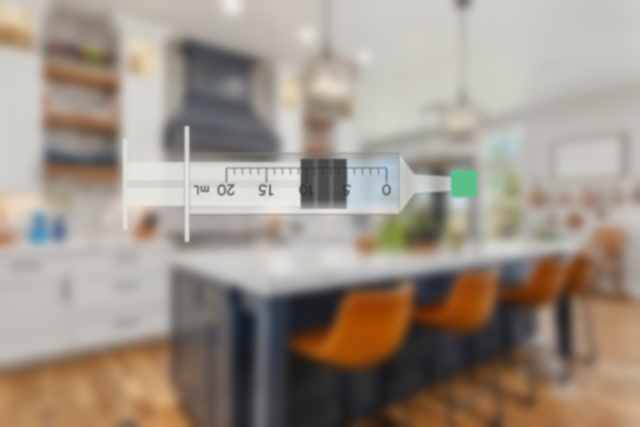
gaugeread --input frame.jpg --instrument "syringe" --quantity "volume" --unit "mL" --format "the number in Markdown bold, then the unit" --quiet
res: **5** mL
